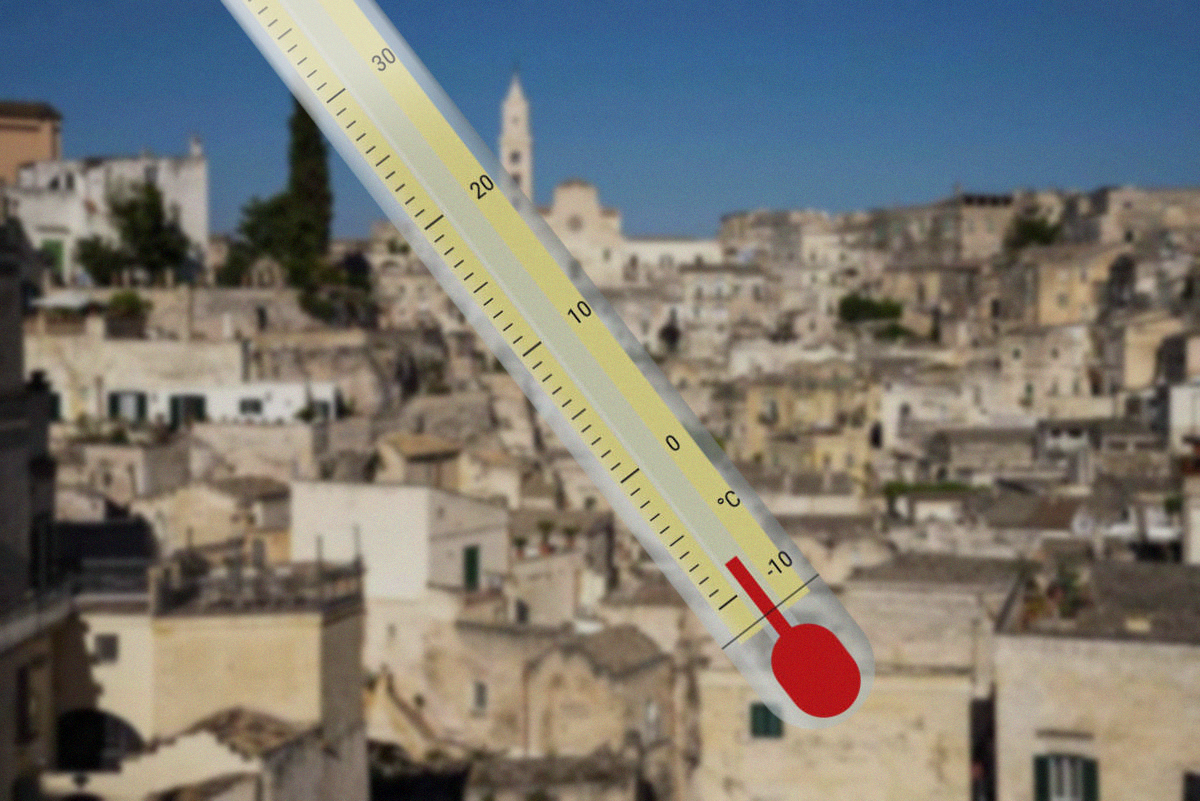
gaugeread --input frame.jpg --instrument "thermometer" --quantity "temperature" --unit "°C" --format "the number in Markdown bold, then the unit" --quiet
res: **-8** °C
